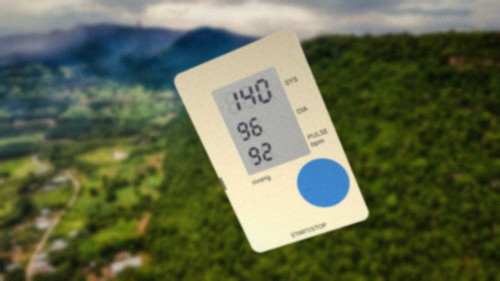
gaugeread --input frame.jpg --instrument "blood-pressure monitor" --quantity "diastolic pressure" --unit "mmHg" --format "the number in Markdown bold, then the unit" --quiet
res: **96** mmHg
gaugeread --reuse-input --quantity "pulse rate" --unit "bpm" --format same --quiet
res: **92** bpm
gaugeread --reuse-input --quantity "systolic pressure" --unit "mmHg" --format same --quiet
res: **140** mmHg
